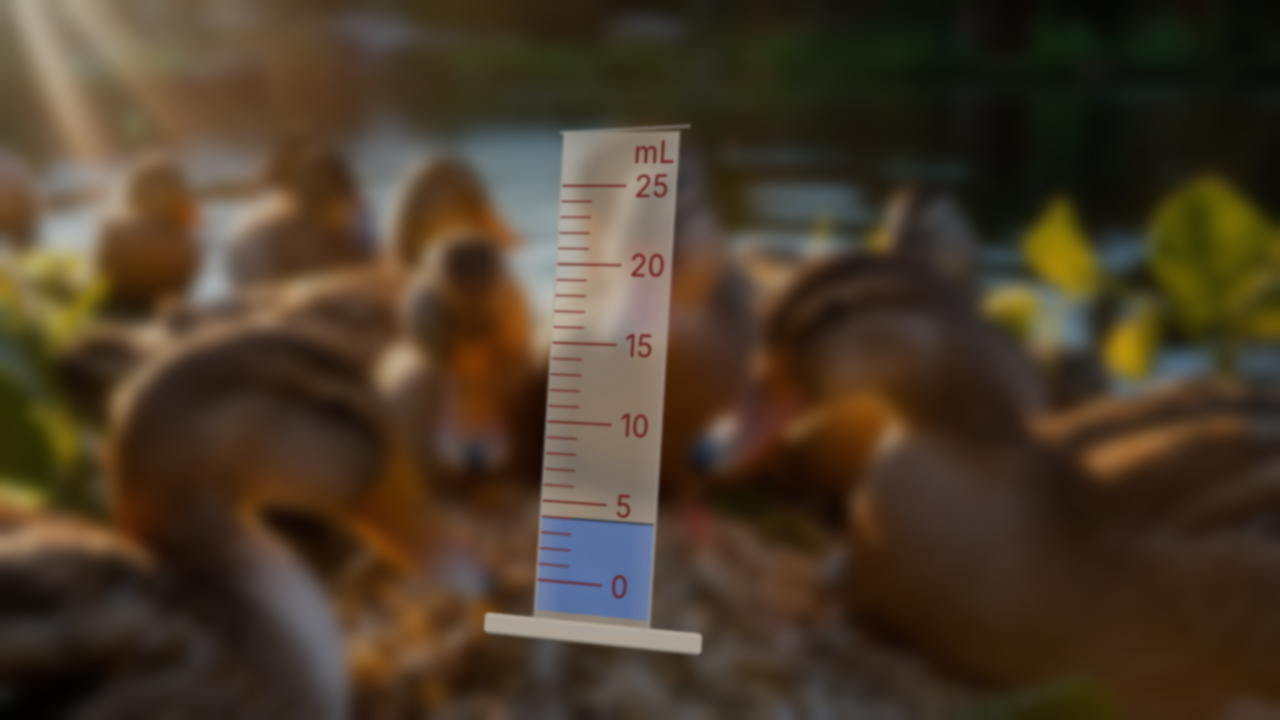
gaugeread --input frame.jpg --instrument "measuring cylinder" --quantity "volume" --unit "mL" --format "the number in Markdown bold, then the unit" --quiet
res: **4** mL
